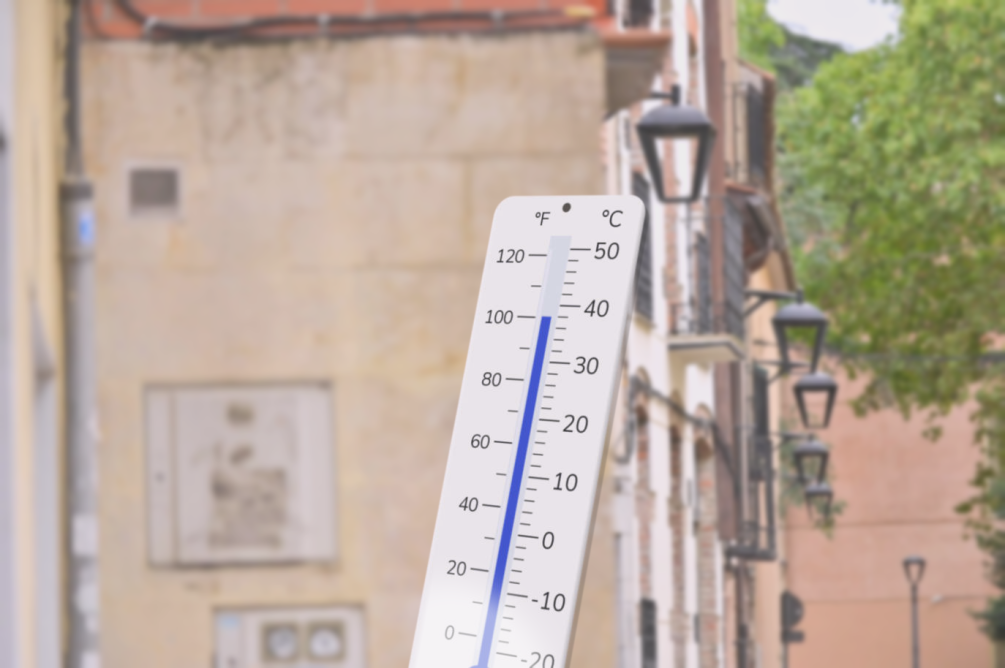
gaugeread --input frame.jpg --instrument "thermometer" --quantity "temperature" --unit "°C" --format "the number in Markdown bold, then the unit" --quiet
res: **38** °C
